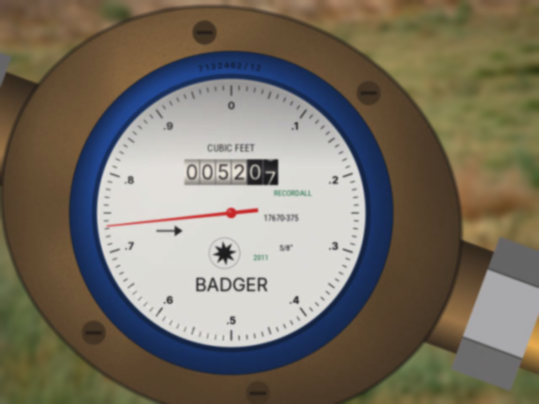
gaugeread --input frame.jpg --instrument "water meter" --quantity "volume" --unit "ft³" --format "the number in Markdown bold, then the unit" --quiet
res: **5206.73** ft³
